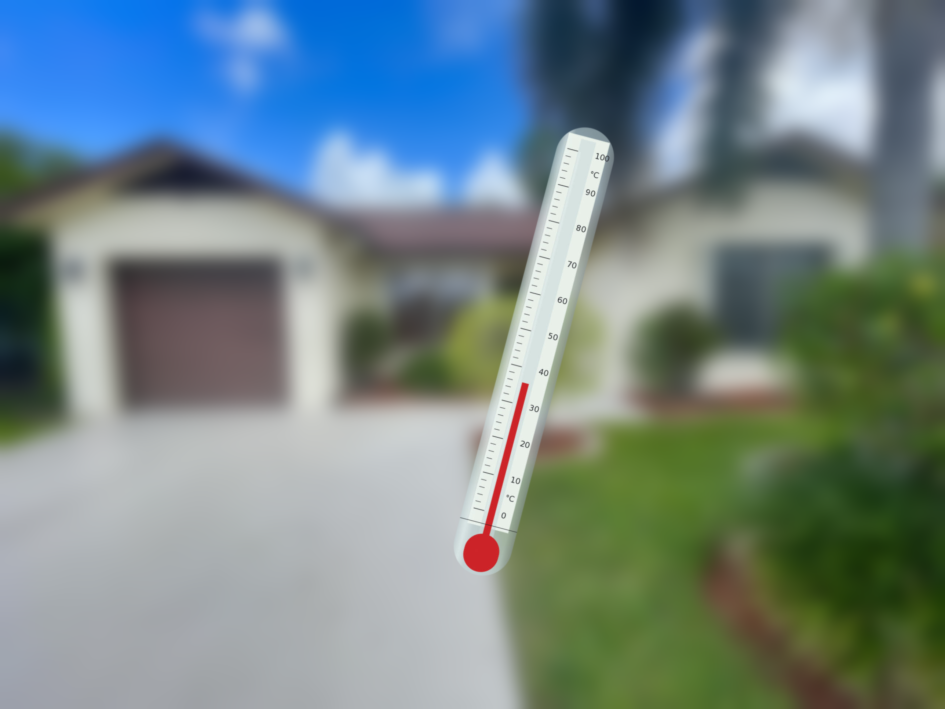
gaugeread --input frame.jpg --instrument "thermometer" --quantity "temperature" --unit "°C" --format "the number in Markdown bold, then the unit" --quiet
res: **36** °C
